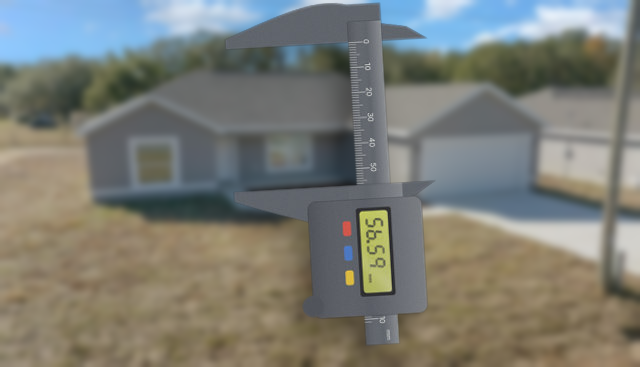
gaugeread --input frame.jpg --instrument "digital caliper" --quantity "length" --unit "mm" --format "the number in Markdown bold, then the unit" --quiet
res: **56.59** mm
